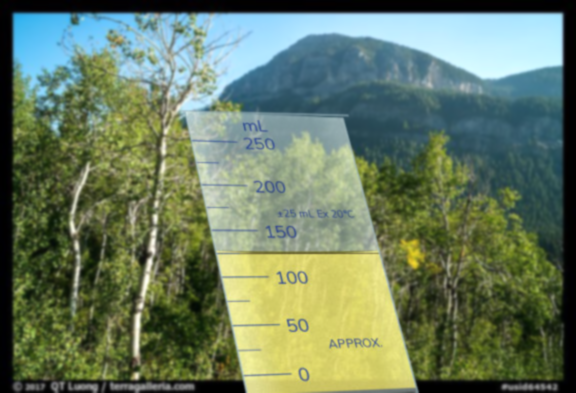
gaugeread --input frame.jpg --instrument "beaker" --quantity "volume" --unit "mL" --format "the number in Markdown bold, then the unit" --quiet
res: **125** mL
